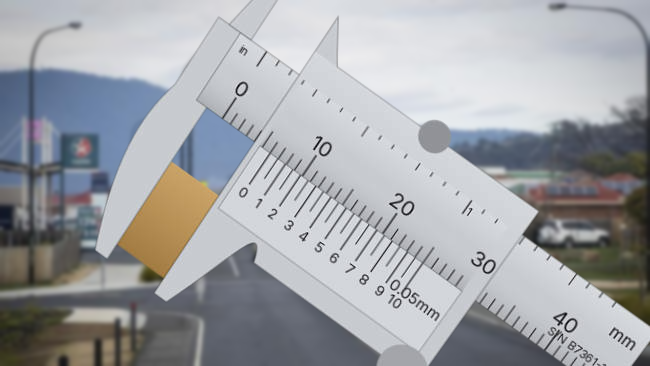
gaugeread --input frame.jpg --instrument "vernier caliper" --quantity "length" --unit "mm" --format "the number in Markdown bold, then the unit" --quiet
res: **6.0** mm
